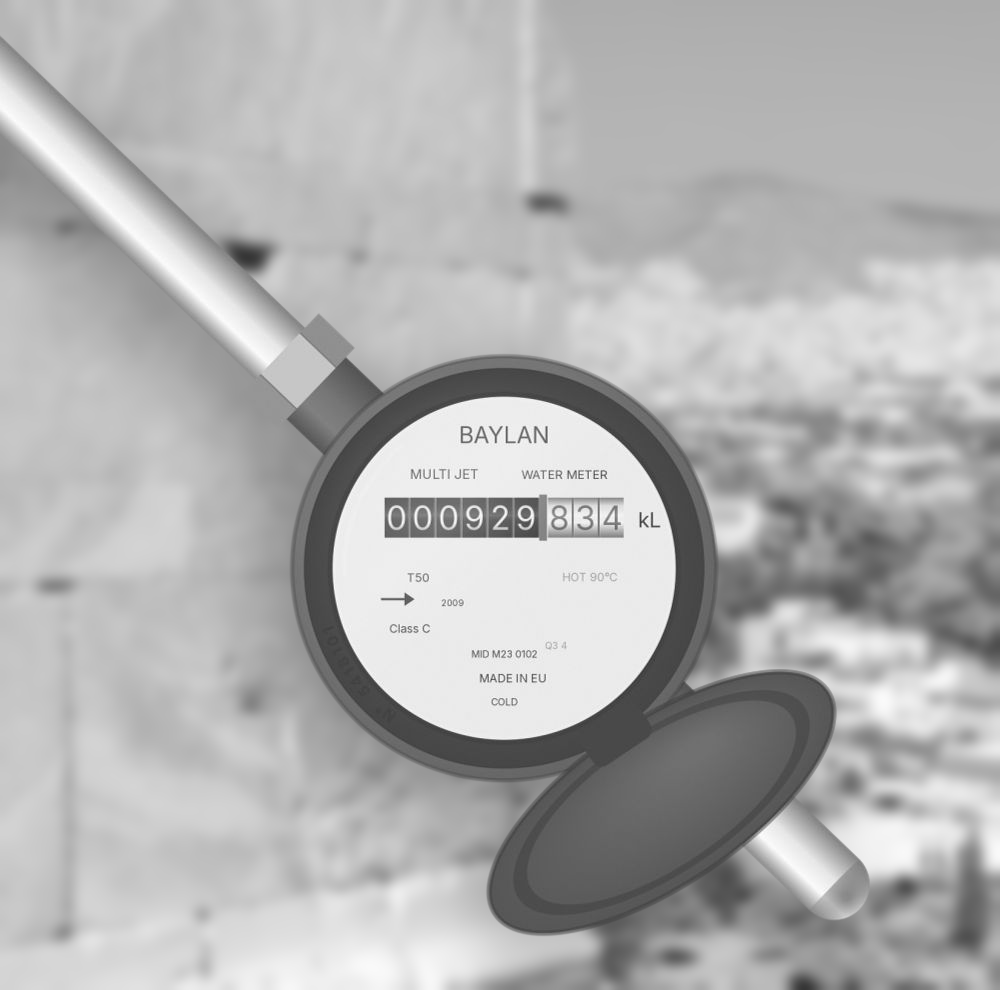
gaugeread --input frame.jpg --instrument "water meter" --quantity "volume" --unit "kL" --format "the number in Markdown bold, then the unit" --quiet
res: **929.834** kL
